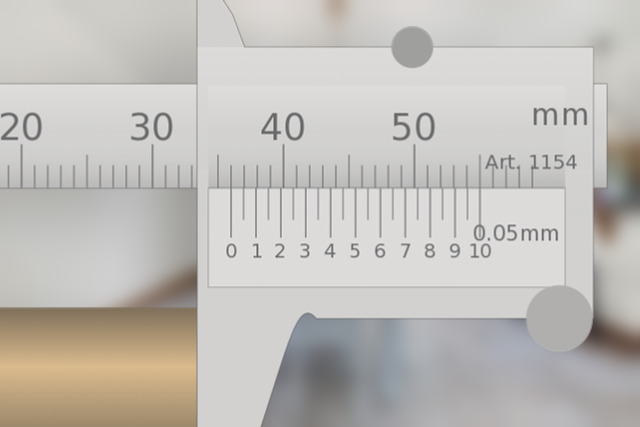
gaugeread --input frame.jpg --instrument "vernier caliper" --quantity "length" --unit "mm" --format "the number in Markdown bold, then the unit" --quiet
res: **36.0** mm
